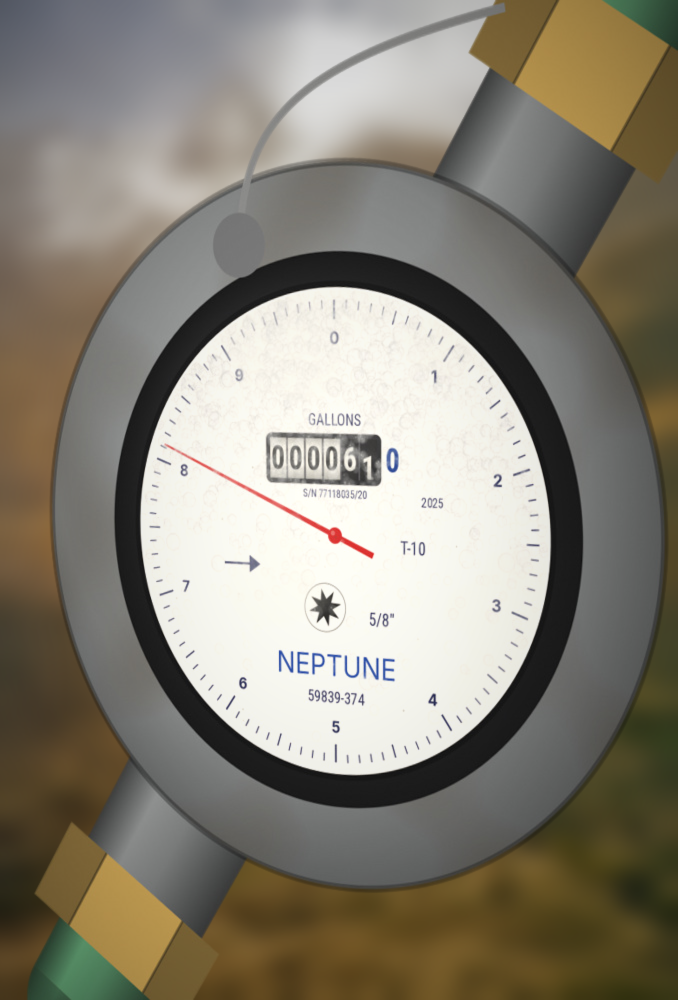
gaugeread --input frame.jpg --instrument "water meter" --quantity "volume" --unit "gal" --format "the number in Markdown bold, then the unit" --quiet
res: **608.1** gal
